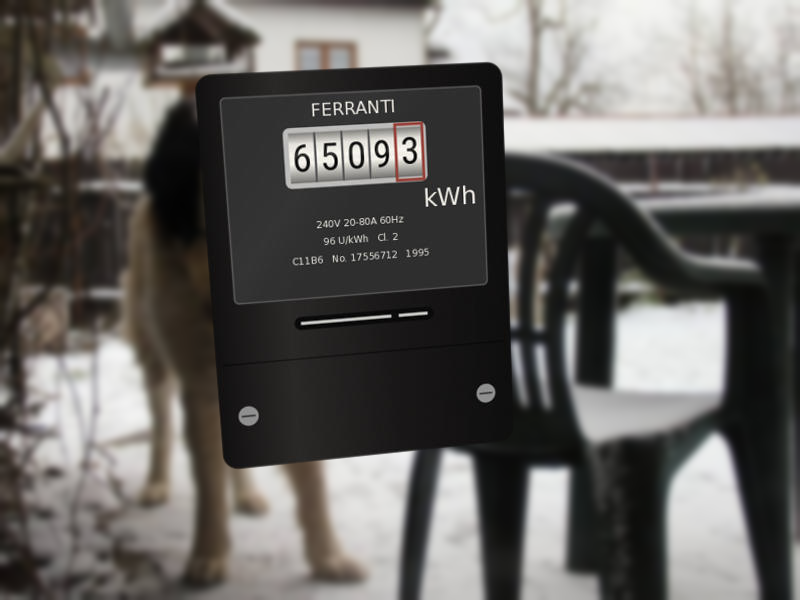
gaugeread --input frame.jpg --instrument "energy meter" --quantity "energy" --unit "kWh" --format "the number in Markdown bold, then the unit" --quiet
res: **6509.3** kWh
